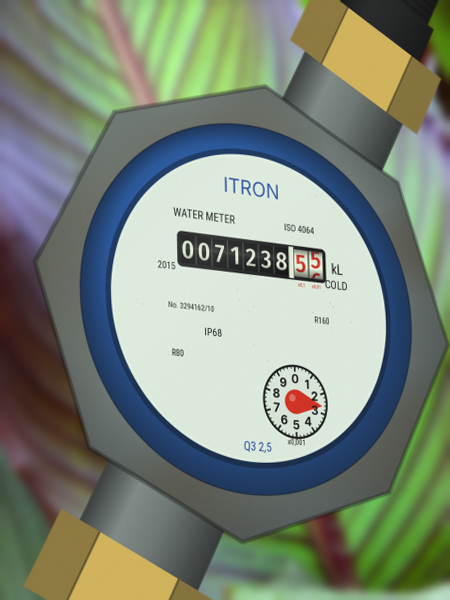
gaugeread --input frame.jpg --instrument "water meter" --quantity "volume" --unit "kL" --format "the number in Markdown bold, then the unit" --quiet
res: **71238.552** kL
